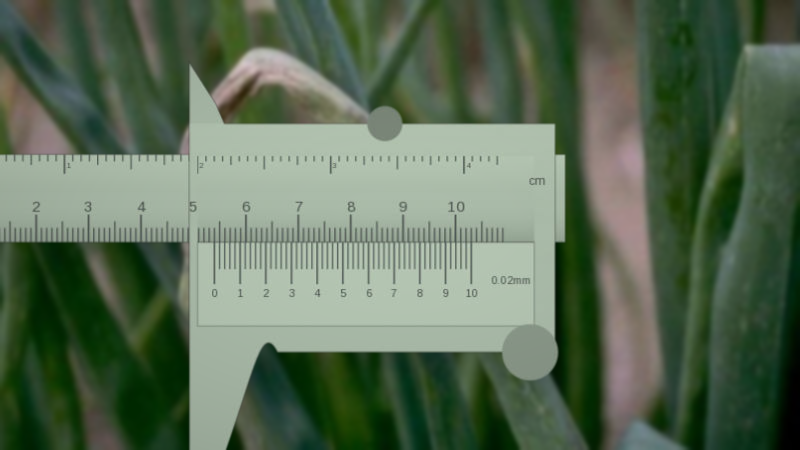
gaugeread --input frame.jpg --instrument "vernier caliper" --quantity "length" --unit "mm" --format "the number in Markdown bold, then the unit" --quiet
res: **54.0** mm
